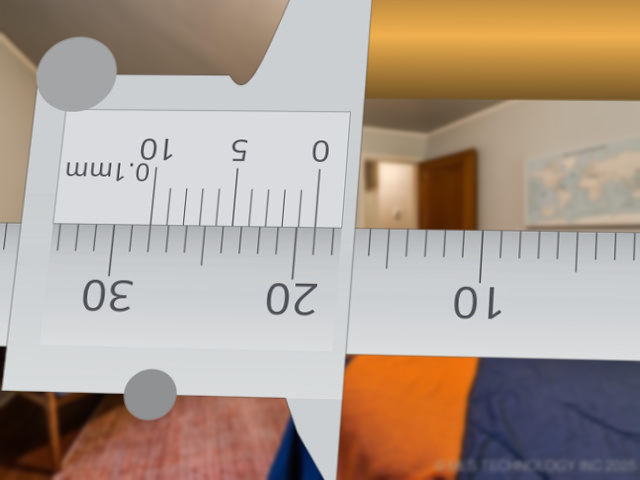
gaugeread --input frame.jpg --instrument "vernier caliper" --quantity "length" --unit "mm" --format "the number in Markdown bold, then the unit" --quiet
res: **19.0** mm
